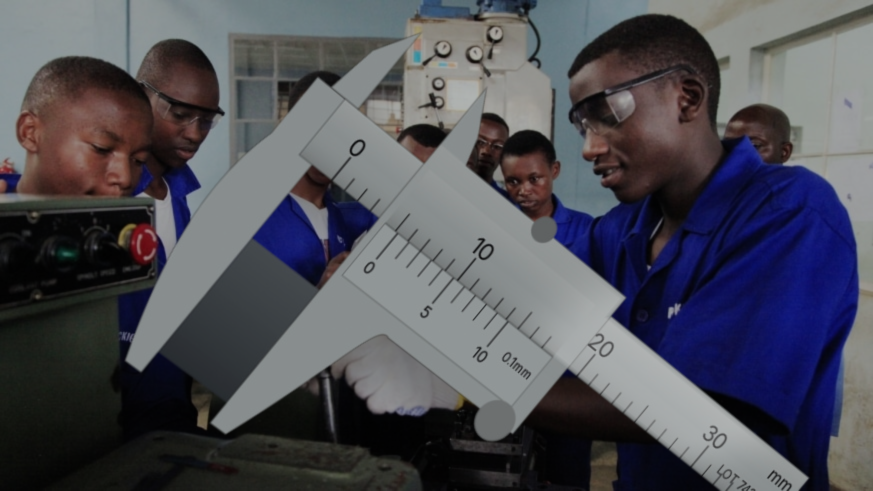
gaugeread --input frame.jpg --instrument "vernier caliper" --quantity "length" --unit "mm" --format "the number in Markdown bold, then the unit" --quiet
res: **5.2** mm
